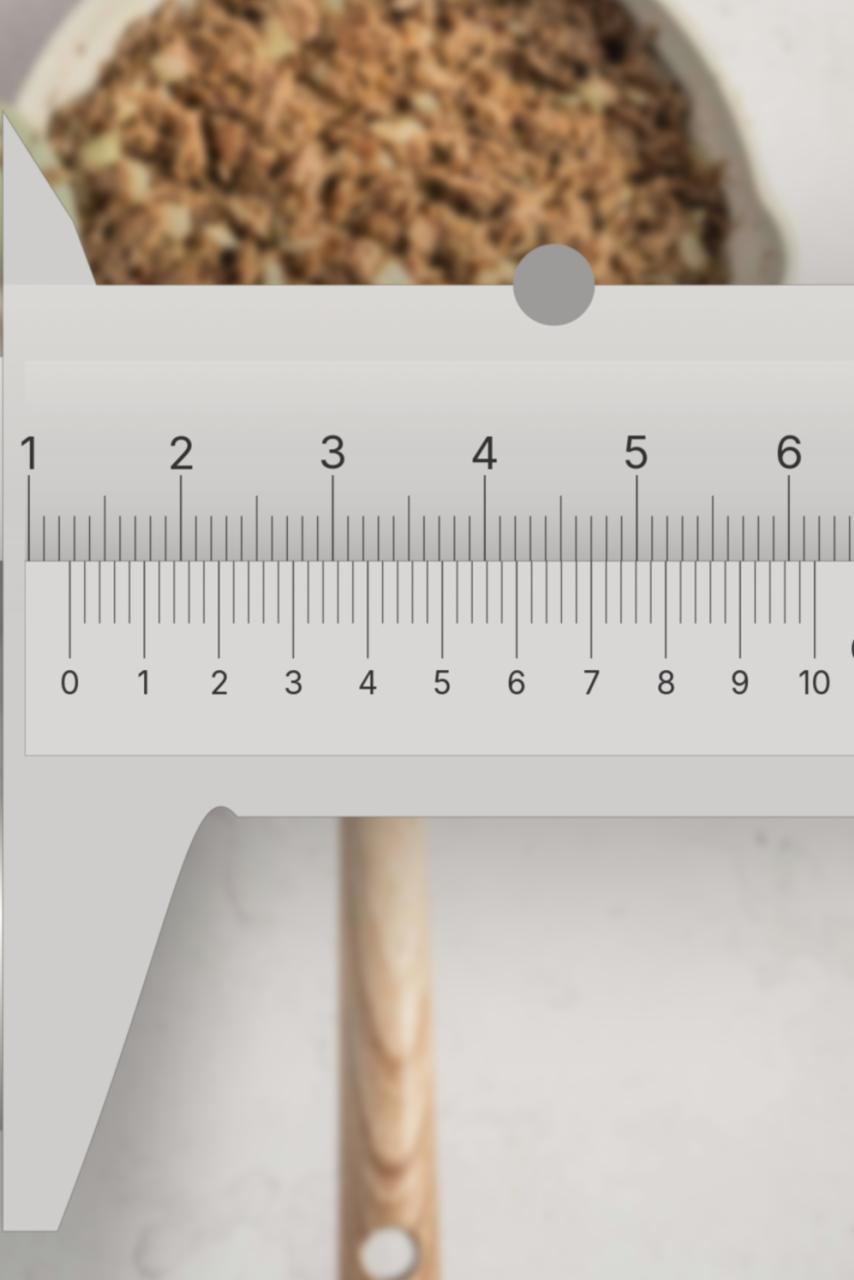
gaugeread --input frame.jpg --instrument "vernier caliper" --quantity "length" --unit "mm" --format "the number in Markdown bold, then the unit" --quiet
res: **12.7** mm
